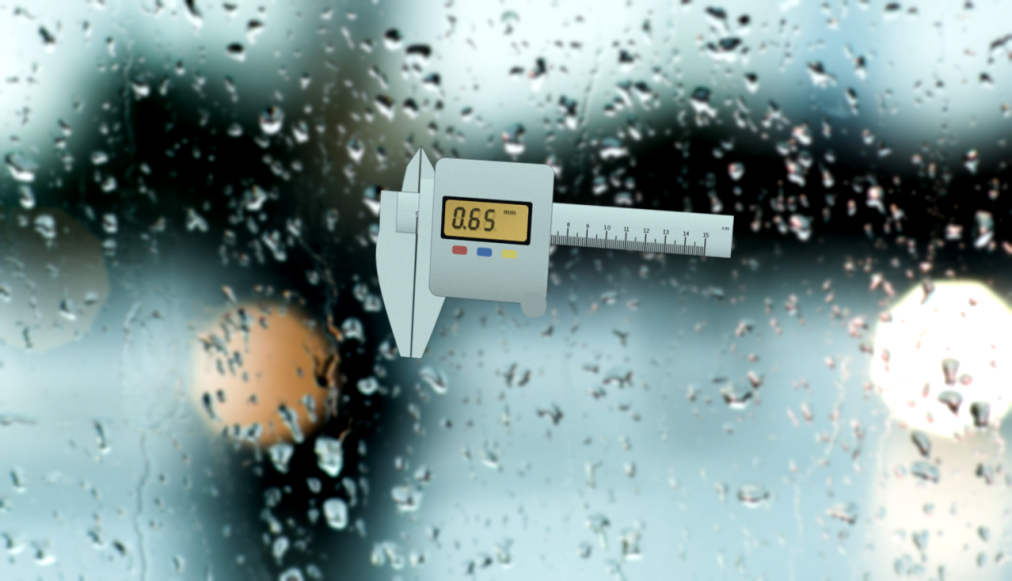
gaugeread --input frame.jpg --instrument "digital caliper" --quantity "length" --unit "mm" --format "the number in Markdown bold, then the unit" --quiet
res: **0.65** mm
